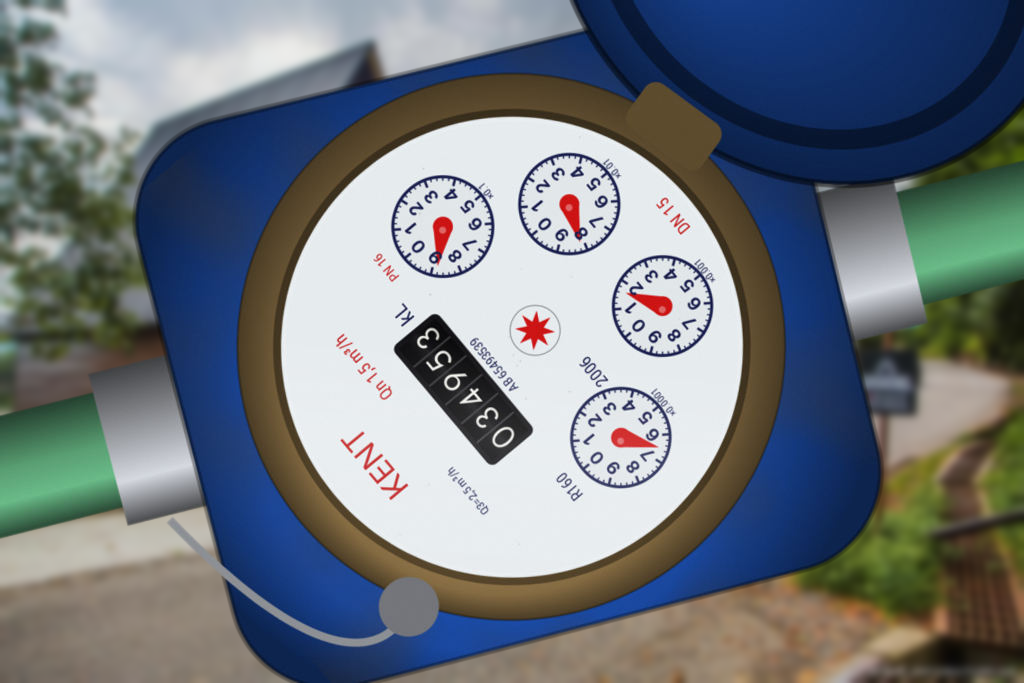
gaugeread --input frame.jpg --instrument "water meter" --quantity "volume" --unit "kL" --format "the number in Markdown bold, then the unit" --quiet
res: **34952.8816** kL
